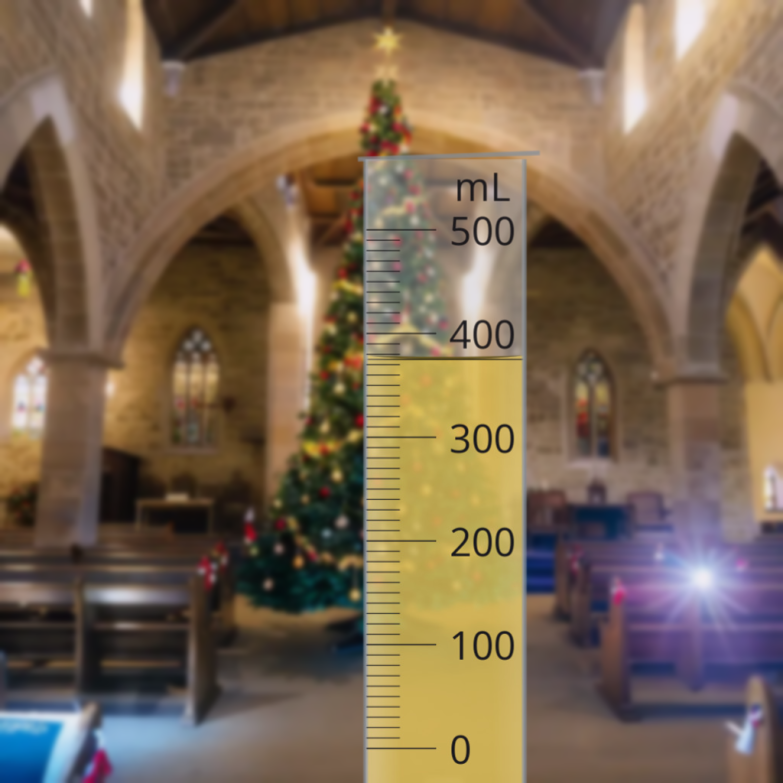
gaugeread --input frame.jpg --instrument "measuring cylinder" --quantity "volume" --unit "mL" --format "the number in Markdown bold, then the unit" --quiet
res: **375** mL
